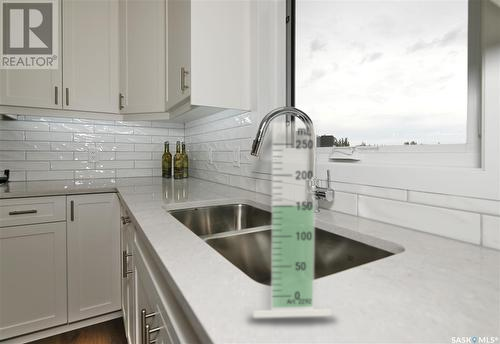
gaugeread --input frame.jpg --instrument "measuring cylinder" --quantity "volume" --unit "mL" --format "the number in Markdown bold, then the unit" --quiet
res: **150** mL
